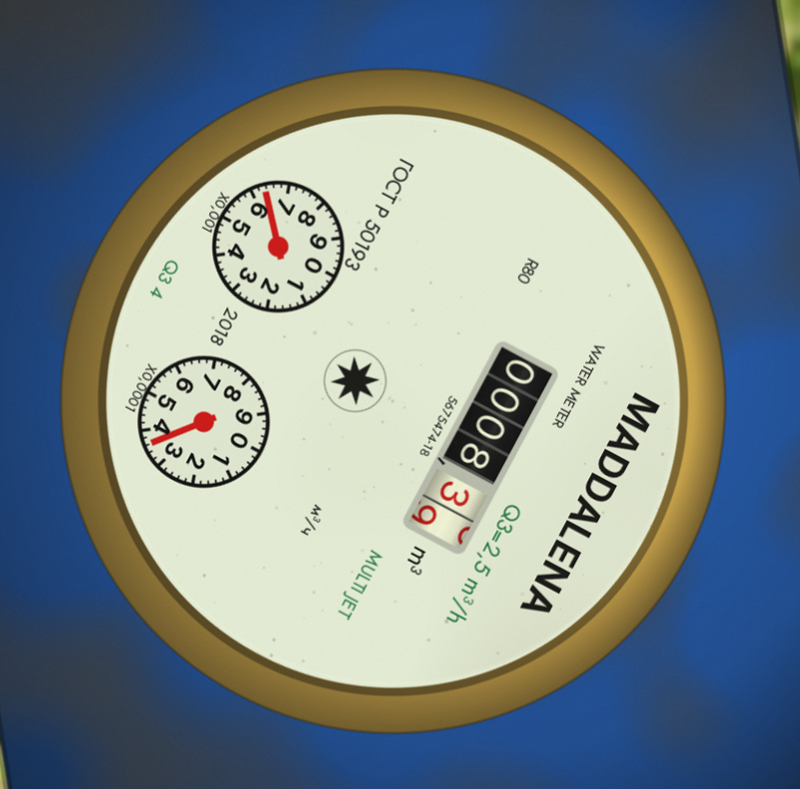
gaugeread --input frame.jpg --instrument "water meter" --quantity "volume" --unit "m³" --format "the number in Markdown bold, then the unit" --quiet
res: **8.3863** m³
